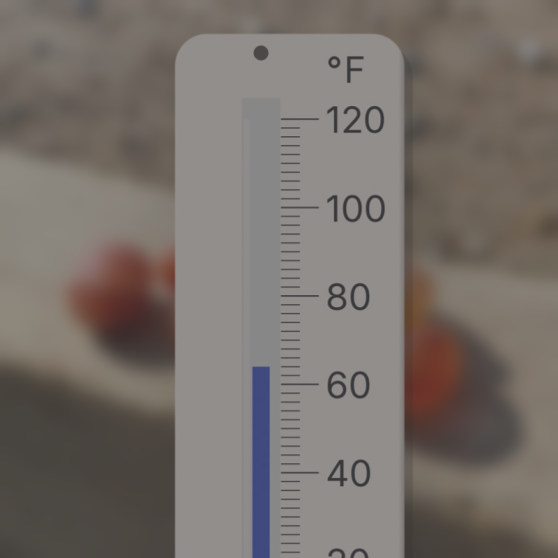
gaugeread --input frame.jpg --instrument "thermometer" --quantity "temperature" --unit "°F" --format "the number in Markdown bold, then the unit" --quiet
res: **64** °F
